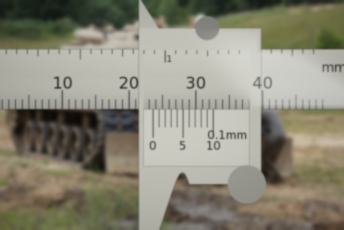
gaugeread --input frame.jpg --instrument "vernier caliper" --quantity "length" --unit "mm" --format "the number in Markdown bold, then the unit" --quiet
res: **23.6** mm
